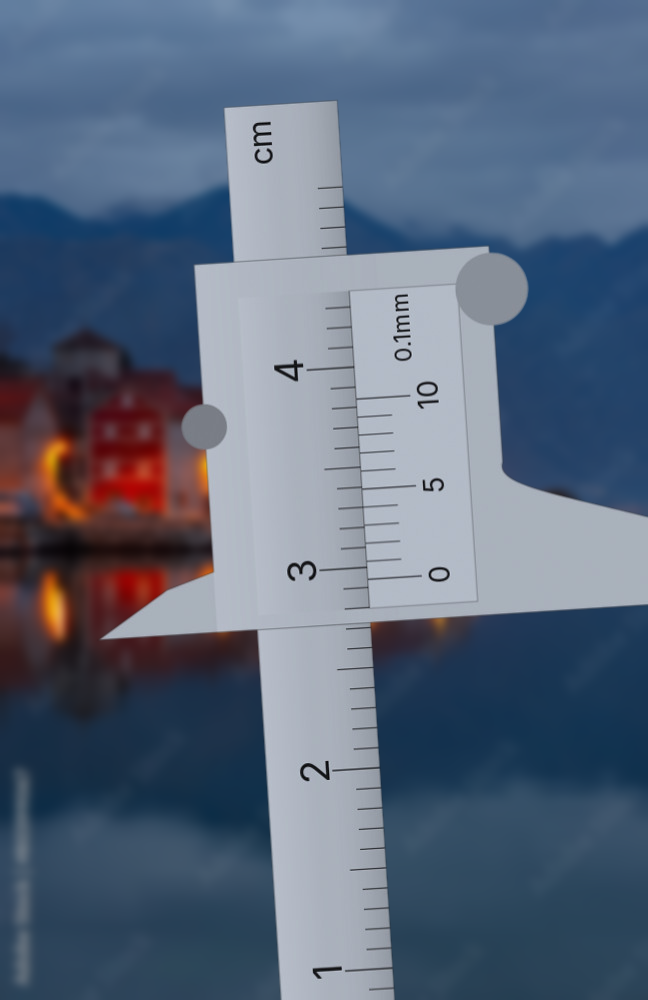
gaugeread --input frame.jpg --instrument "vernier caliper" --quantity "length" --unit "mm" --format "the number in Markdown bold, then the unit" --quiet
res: **29.4** mm
